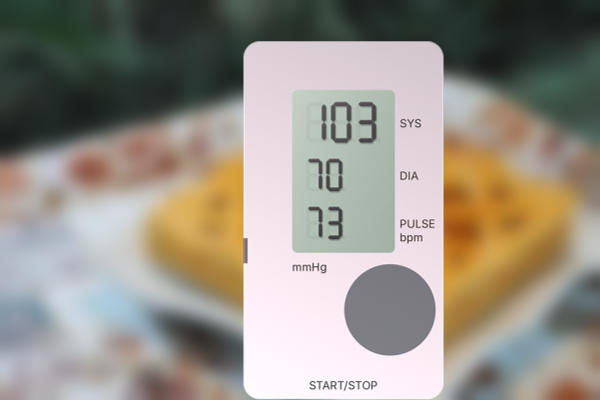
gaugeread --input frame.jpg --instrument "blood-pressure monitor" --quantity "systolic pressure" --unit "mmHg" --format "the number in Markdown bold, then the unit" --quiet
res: **103** mmHg
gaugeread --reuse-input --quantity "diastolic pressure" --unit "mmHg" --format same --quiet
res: **70** mmHg
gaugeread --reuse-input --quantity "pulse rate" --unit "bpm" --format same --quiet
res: **73** bpm
